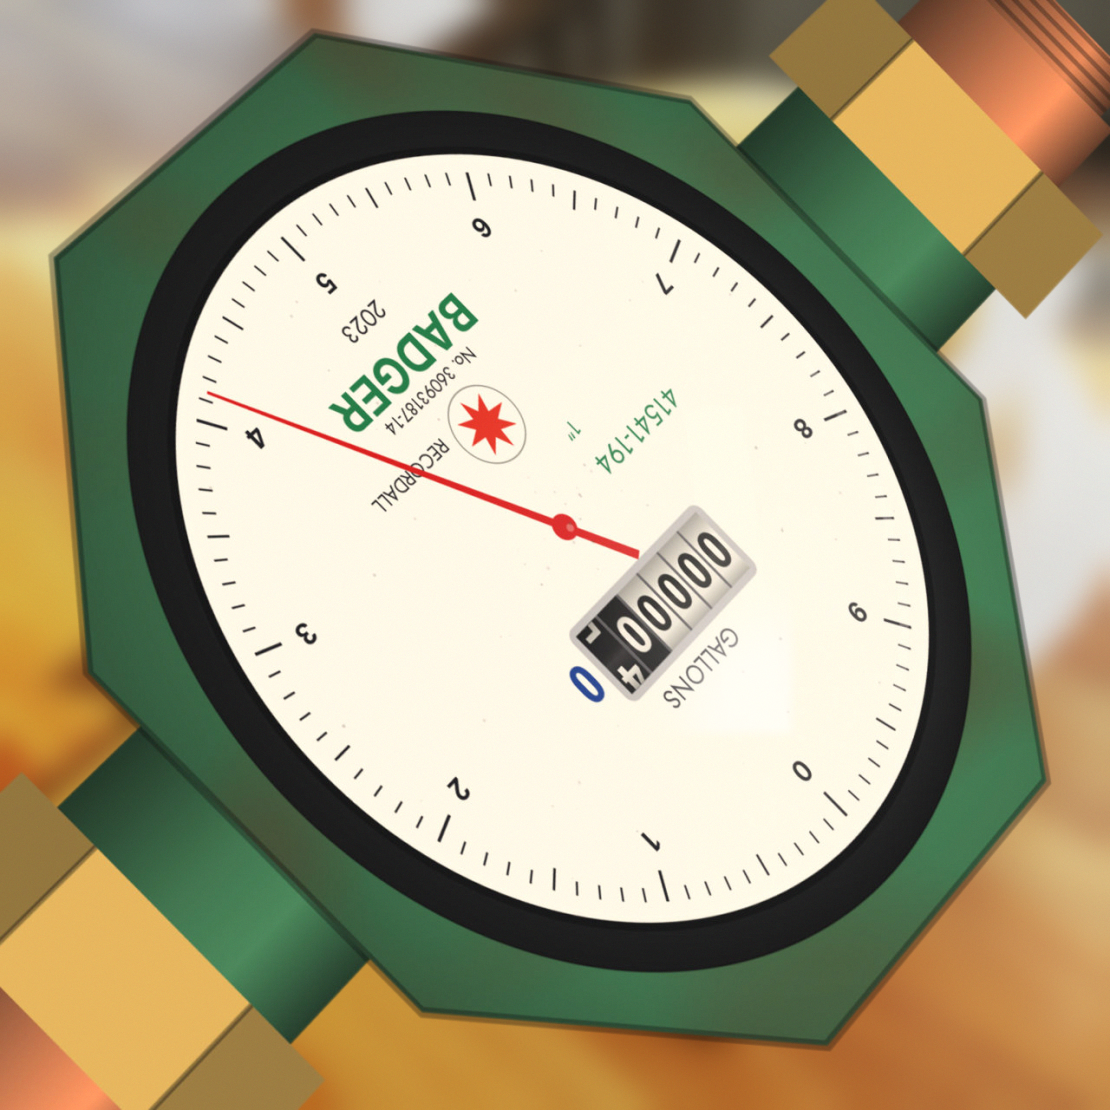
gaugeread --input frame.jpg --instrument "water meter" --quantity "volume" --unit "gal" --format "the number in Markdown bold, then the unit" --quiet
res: **44.1** gal
